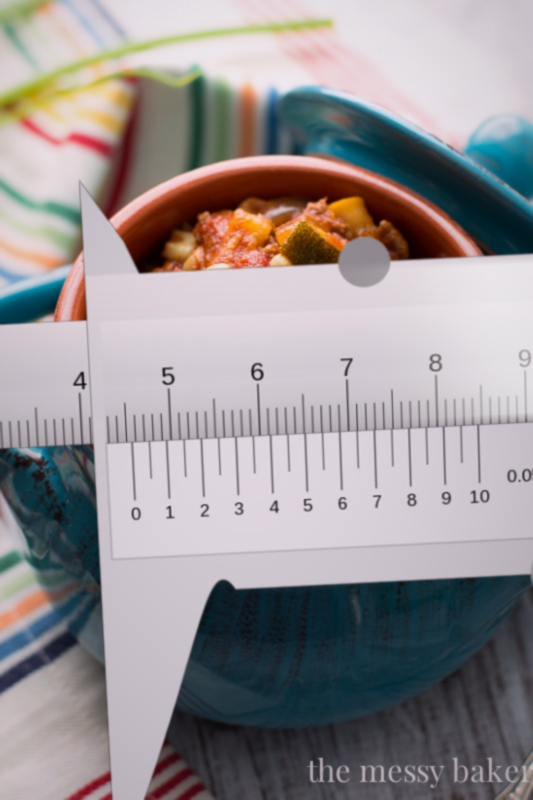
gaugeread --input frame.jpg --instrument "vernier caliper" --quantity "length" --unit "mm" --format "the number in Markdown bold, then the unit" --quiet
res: **45.6** mm
